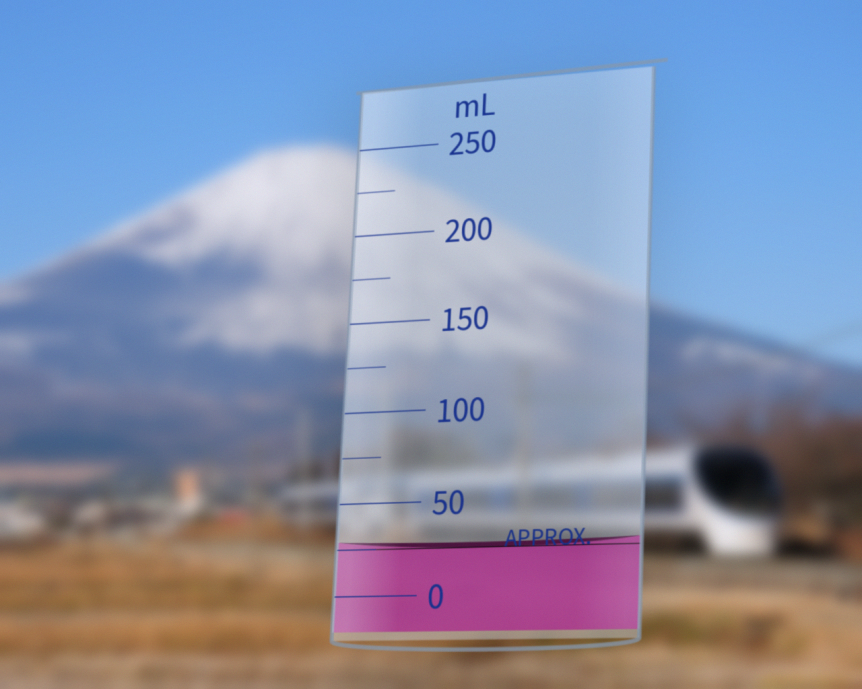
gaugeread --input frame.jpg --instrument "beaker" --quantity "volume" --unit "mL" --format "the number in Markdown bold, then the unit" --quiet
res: **25** mL
